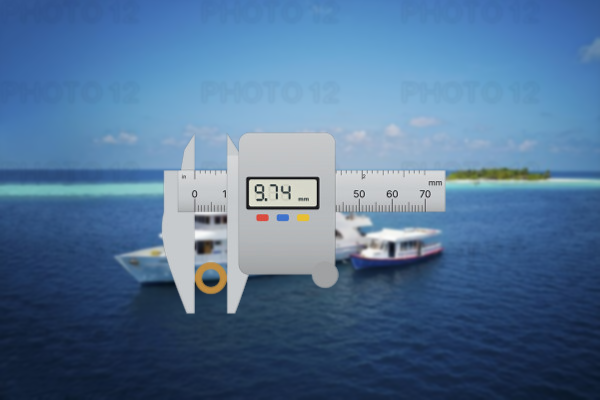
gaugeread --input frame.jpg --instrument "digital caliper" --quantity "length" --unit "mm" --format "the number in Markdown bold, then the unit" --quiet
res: **9.74** mm
